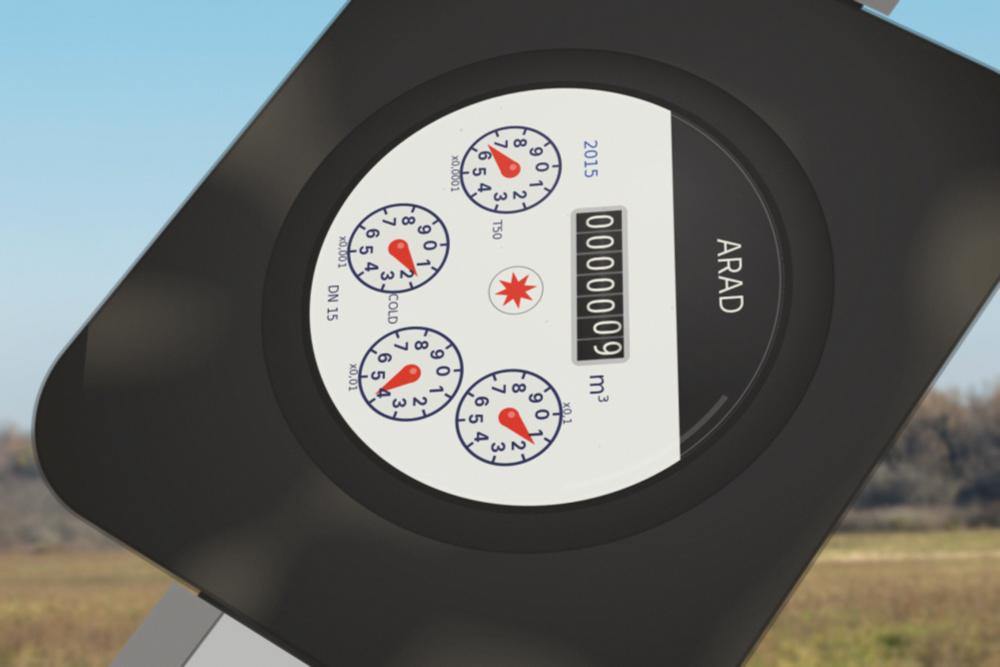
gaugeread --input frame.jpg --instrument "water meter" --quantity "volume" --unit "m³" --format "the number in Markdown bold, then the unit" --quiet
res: **9.1416** m³
